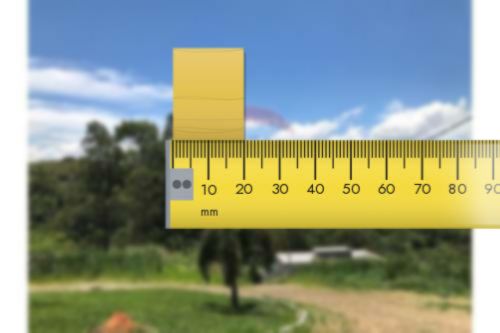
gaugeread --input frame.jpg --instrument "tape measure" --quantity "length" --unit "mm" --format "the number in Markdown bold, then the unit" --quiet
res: **20** mm
